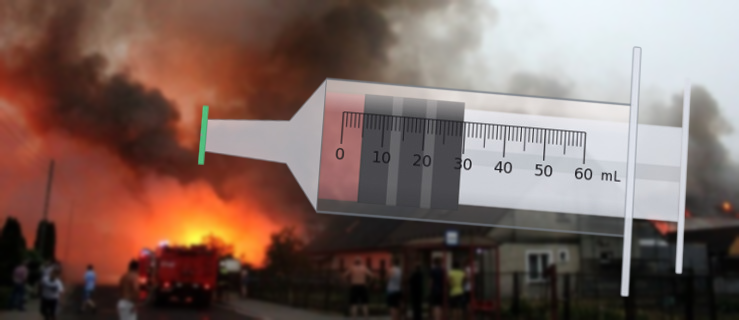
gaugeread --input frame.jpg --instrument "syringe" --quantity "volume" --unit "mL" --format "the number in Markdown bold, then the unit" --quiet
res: **5** mL
